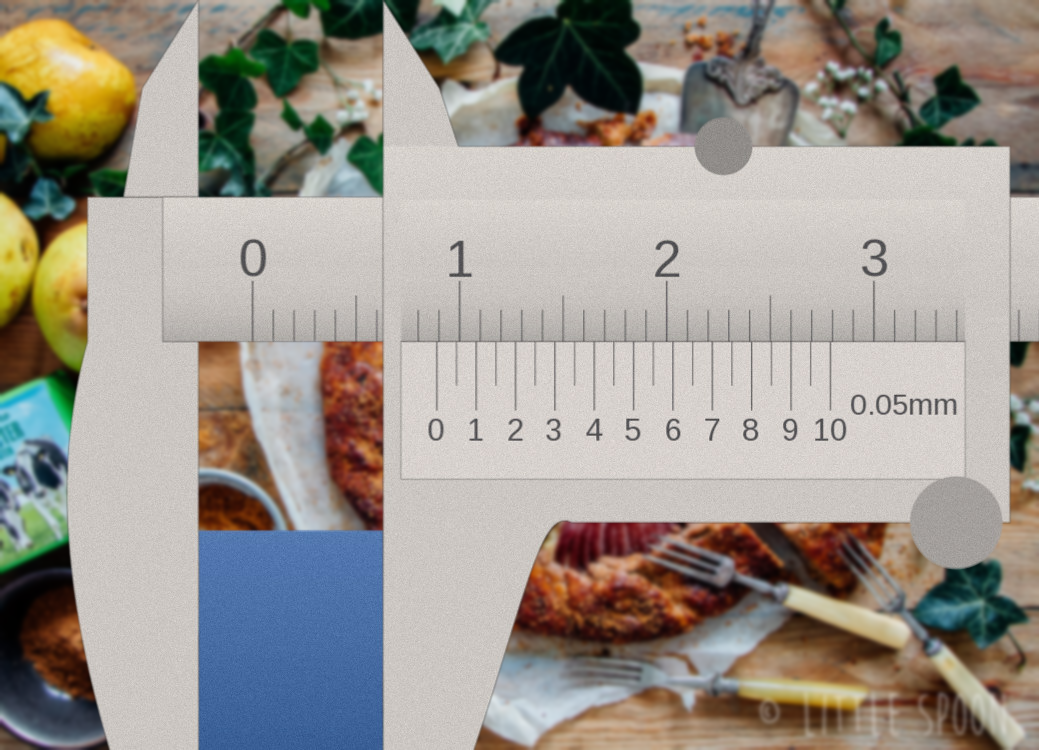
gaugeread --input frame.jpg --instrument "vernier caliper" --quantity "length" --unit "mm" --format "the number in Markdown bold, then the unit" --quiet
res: **8.9** mm
